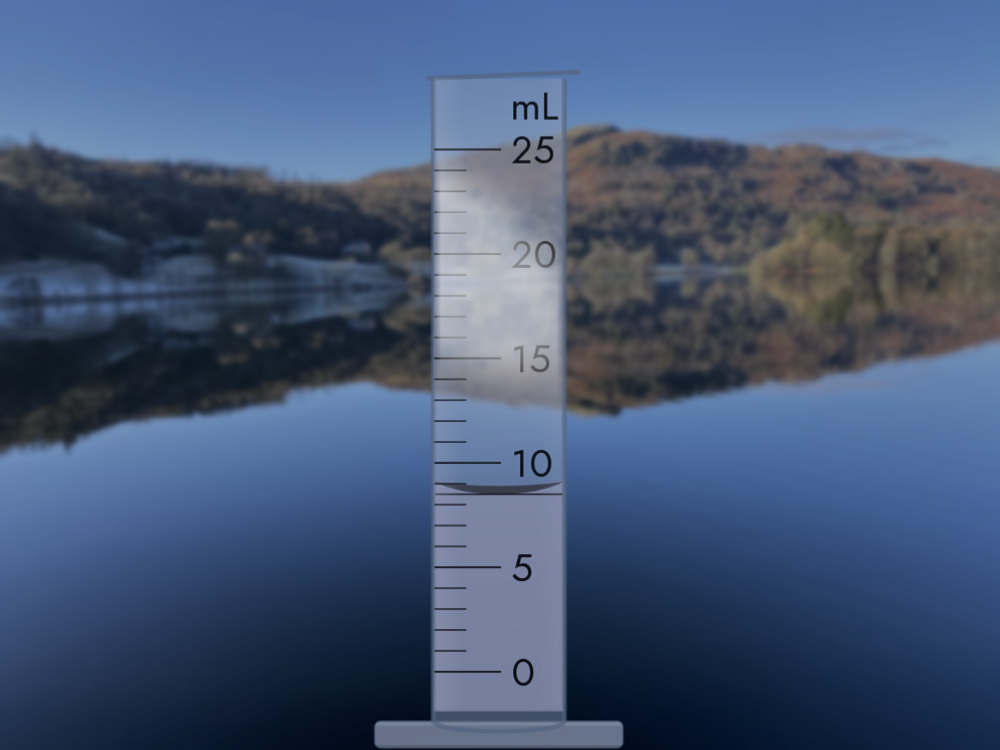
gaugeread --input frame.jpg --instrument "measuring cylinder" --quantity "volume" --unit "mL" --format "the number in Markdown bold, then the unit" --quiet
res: **8.5** mL
